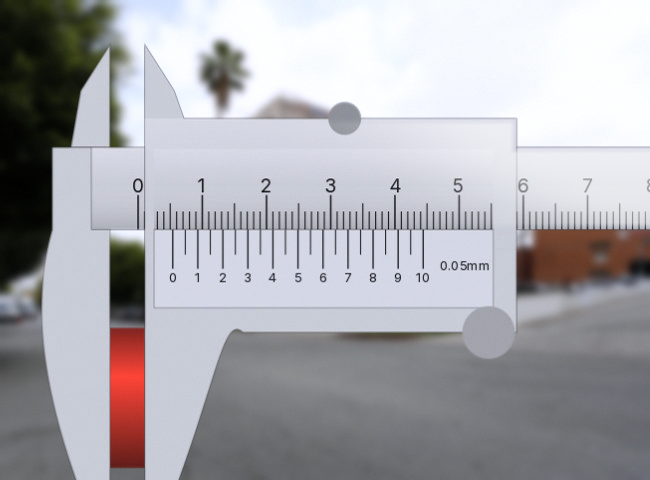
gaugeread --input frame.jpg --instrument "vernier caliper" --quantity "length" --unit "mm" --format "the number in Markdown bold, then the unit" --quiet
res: **5.4** mm
